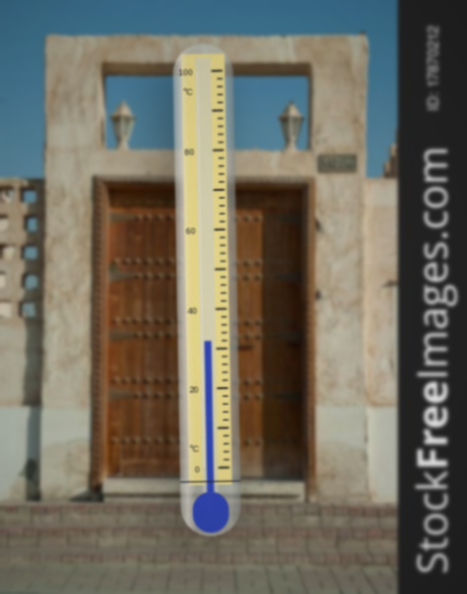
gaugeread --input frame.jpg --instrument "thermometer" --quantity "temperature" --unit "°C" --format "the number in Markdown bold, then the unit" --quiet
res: **32** °C
